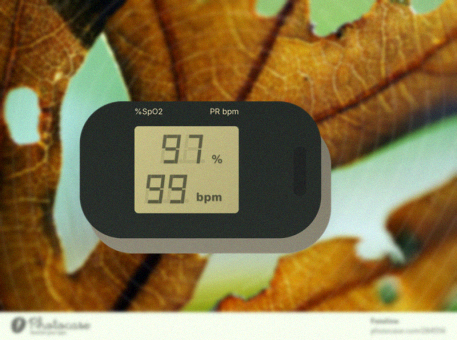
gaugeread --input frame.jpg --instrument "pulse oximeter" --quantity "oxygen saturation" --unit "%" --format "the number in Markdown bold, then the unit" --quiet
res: **97** %
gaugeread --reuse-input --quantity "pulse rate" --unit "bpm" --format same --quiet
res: **99** bpm
